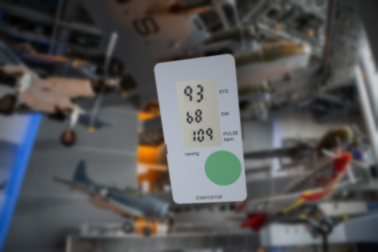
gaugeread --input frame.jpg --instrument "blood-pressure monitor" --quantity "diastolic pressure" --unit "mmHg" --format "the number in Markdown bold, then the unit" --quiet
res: **68** mmHg
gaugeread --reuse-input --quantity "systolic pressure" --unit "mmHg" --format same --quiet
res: **93** mmHg
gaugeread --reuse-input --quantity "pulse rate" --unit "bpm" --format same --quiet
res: **109** bpm
